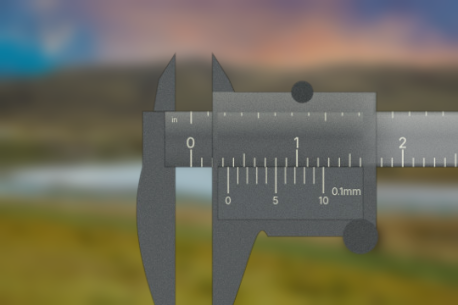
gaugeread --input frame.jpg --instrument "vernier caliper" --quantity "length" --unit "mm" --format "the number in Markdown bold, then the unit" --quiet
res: **3.5** mm
